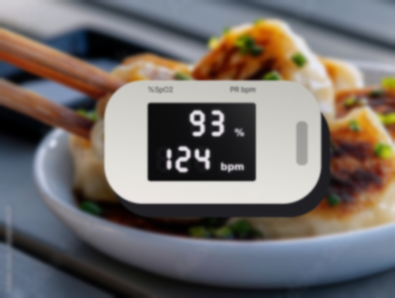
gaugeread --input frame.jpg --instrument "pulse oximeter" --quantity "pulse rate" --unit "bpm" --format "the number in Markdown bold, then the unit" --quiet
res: **124** bpm
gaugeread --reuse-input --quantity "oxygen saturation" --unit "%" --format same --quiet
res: **93** %
